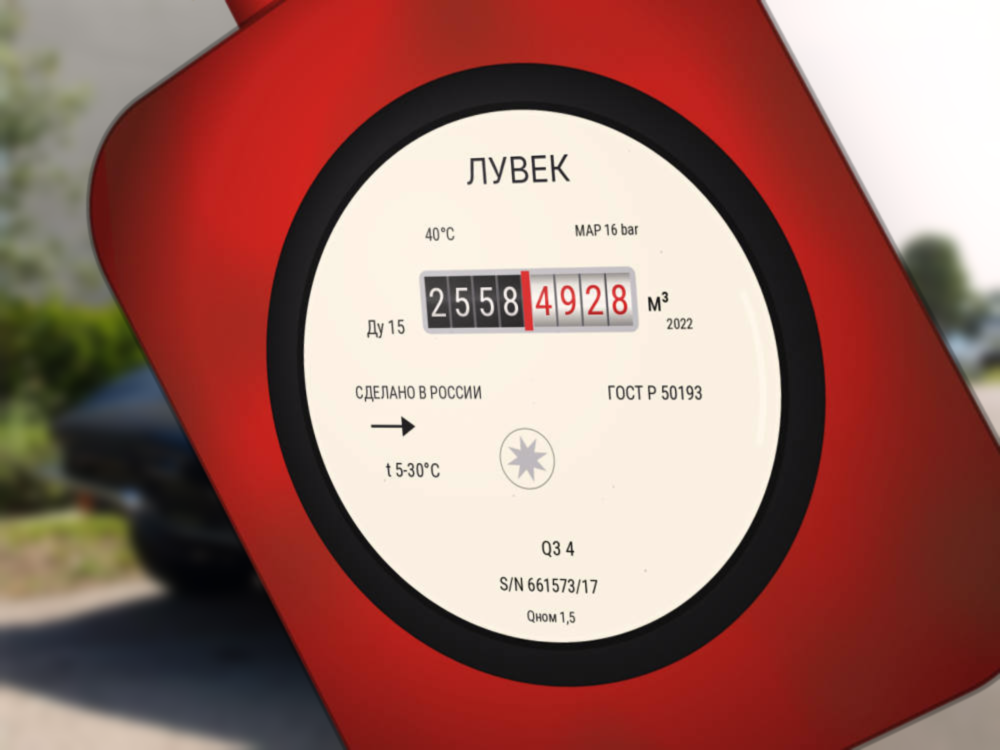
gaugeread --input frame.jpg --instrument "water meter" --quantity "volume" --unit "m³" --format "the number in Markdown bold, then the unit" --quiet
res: **2558.4928** m³
